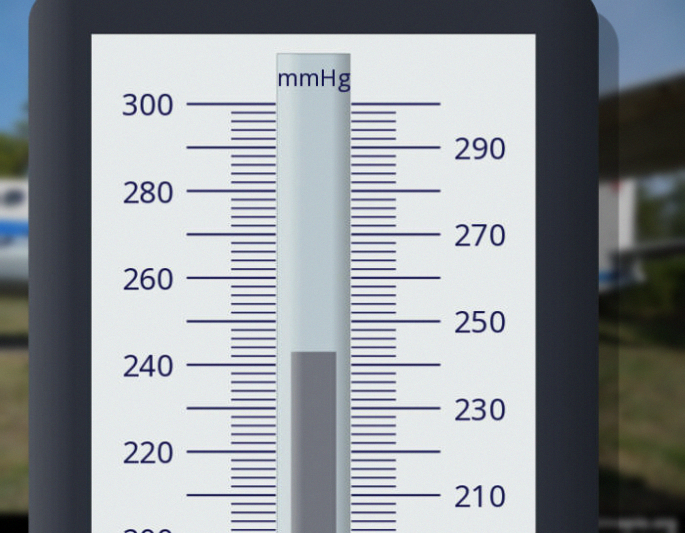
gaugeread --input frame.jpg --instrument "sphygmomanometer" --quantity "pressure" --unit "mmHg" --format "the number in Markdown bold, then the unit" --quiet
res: **243** mmHg
